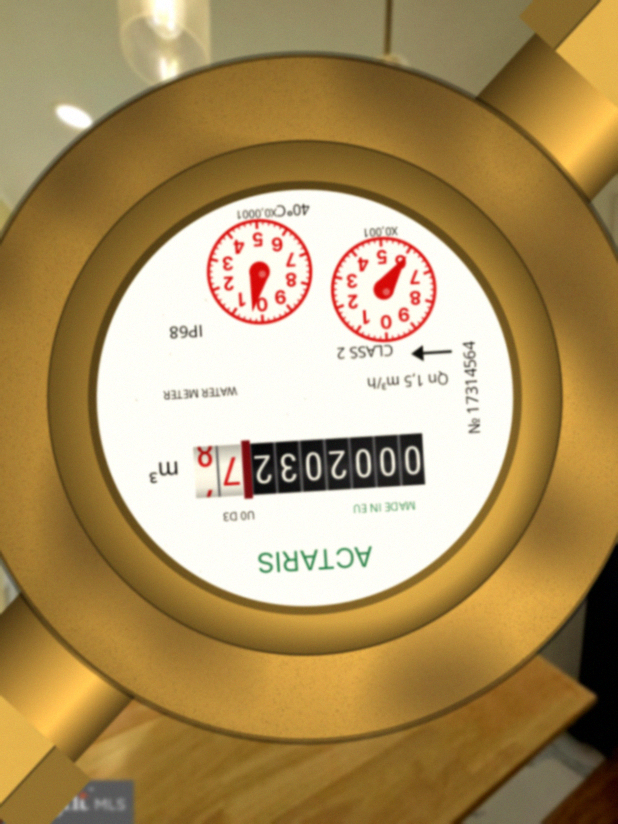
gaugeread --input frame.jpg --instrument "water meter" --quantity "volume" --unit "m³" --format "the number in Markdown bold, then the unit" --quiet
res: **2032.7760** m³
